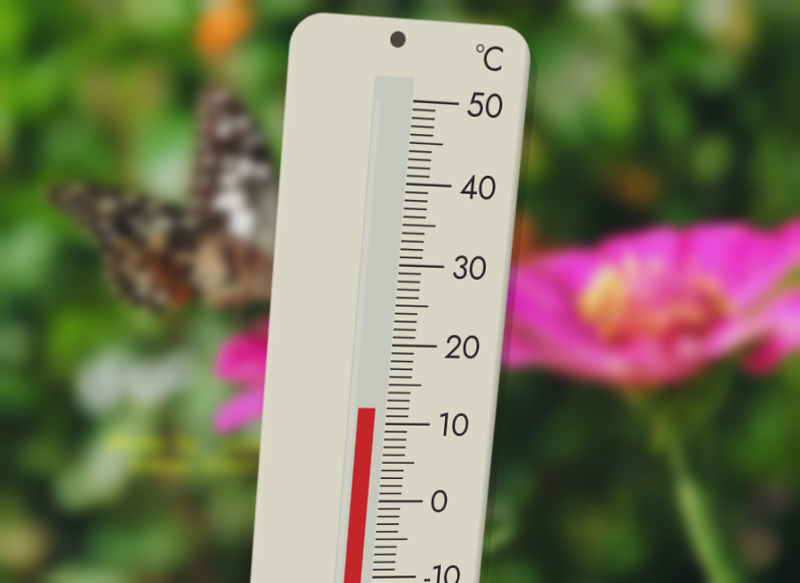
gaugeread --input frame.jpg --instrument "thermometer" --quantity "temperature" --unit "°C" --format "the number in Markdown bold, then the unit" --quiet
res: **12** °C
